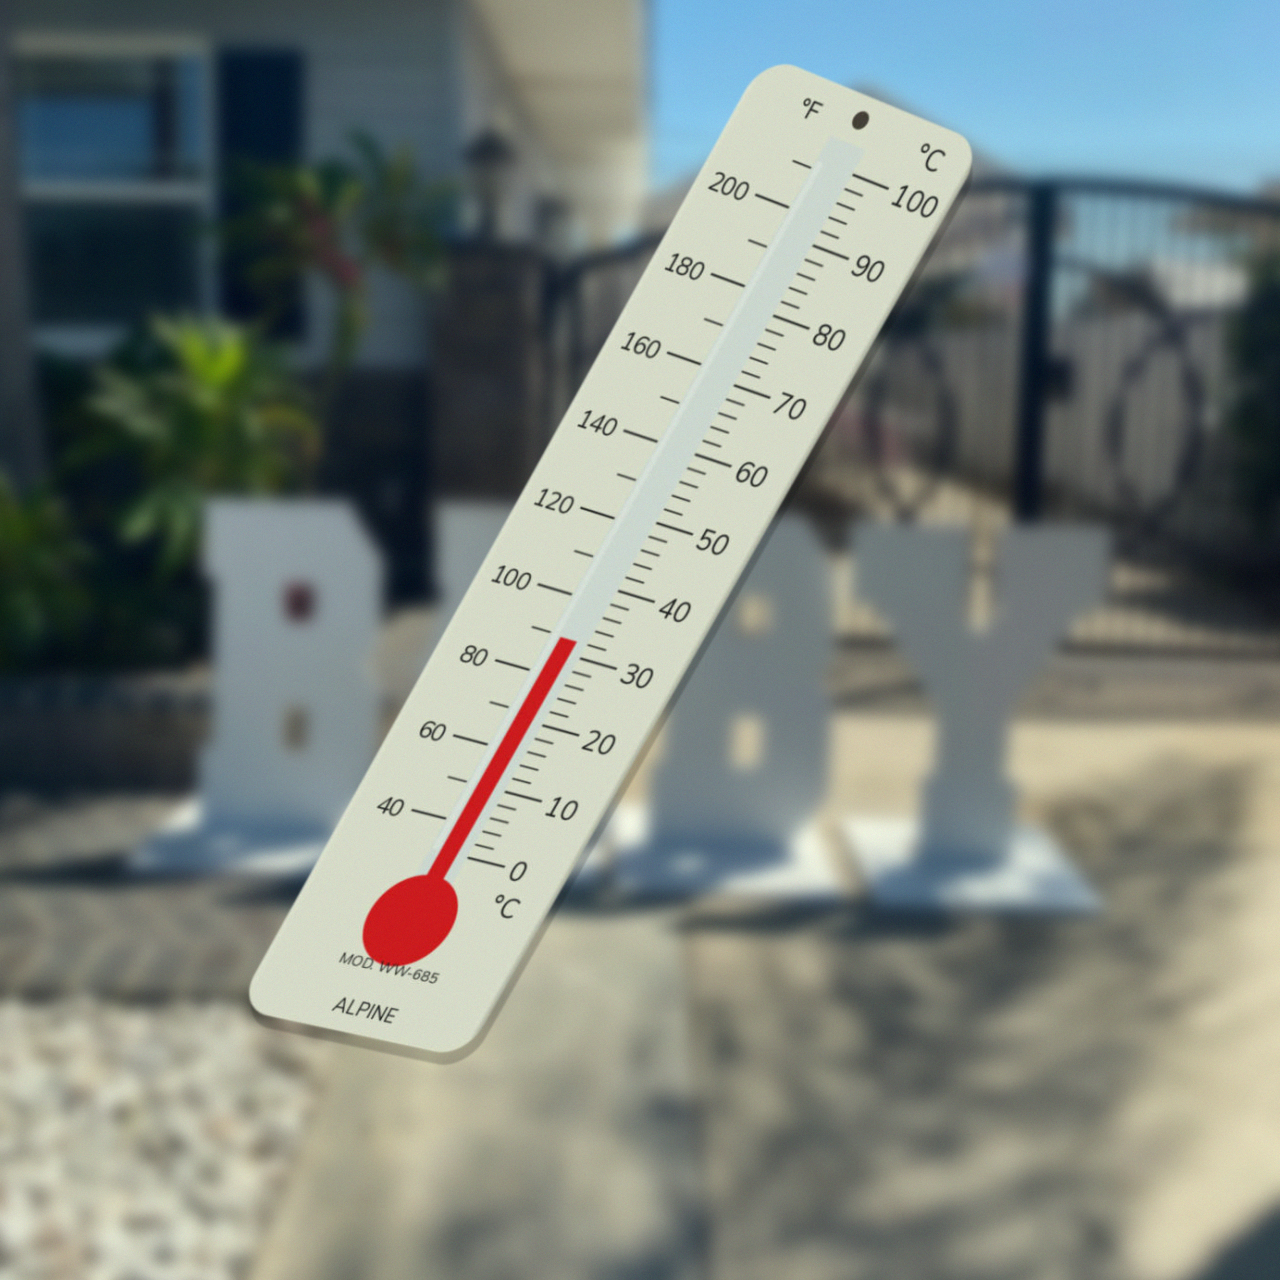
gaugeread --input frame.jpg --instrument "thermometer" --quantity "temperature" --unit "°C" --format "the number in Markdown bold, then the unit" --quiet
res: **32** °C
